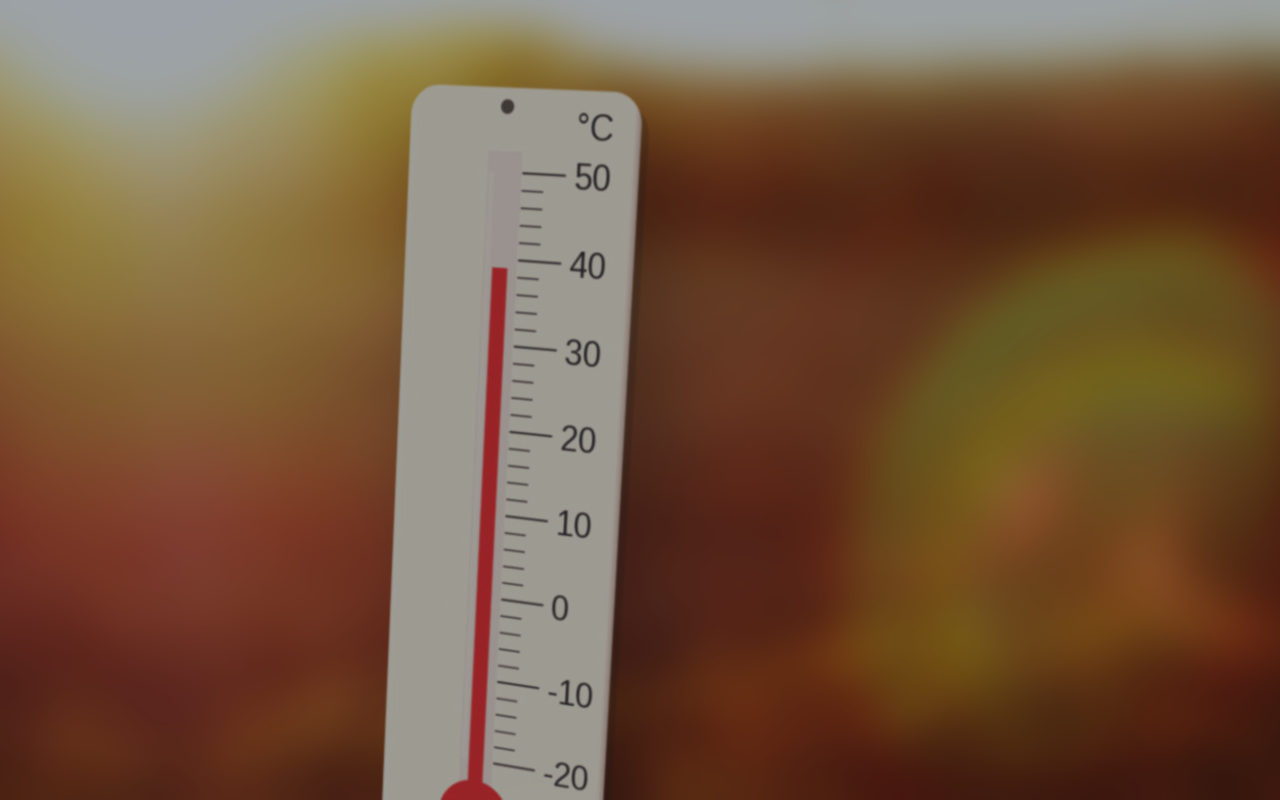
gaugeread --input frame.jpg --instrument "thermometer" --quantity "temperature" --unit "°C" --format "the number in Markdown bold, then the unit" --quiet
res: **39** °C
